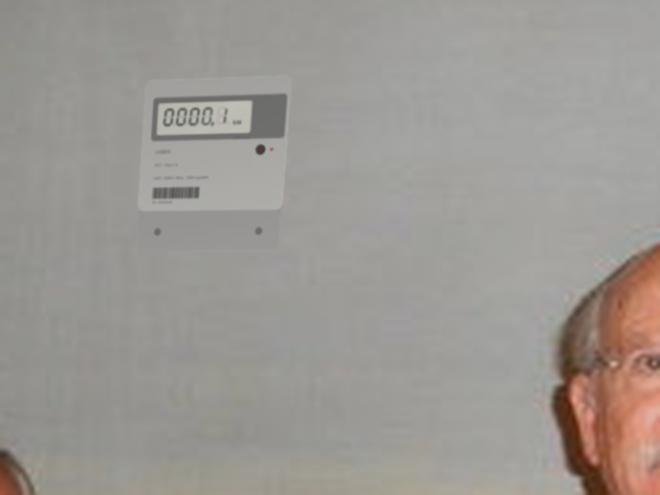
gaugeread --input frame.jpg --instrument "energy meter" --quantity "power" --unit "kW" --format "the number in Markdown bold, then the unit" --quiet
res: **0.1** kW
